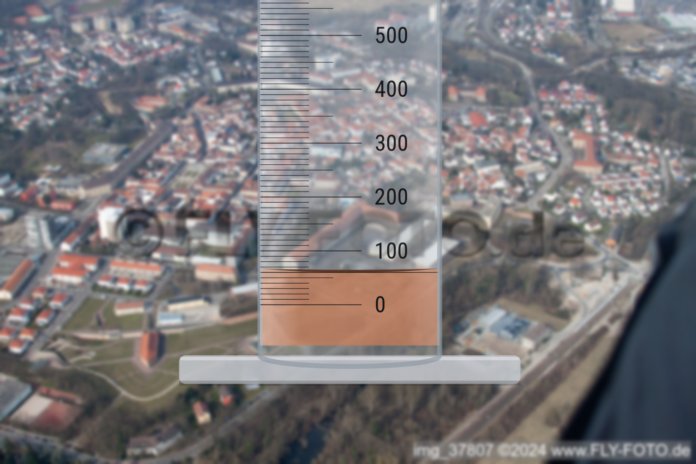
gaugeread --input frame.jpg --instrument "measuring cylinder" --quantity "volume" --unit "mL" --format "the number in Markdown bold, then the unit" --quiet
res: **60** mL
